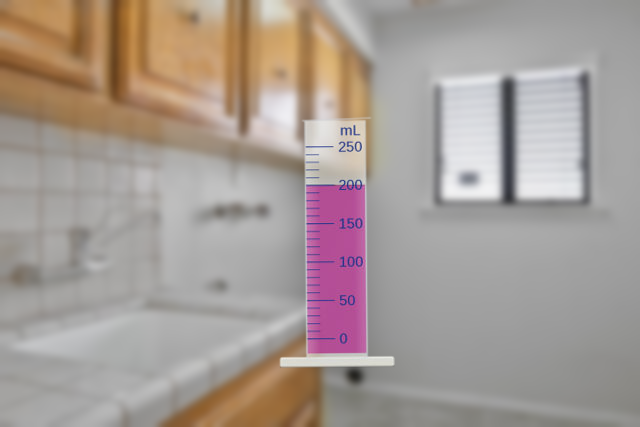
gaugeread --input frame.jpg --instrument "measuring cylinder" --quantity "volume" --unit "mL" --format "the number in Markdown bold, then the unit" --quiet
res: **200** mL
